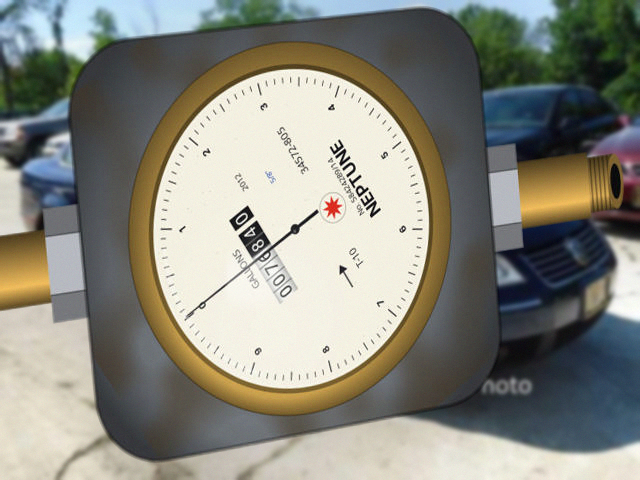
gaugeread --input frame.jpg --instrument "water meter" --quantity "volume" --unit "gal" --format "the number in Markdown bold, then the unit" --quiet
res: **76840.0** gal
